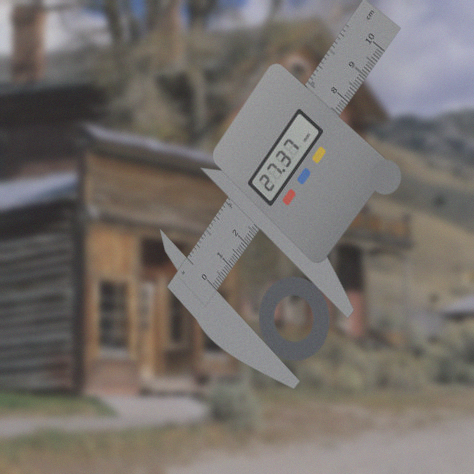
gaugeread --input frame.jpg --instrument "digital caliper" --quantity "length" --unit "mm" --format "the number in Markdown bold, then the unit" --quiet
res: **27.37** mm
